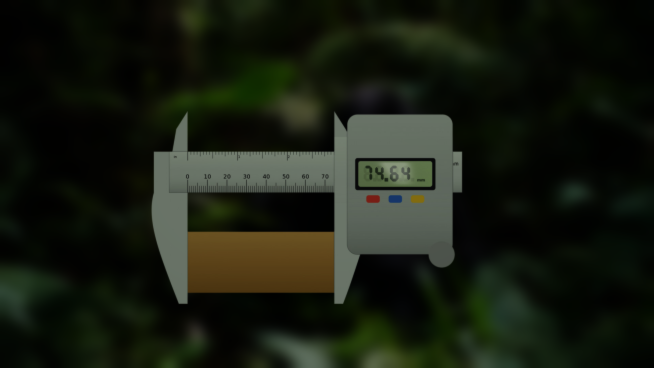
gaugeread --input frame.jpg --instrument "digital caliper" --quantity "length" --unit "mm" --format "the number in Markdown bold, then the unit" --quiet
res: **74.64** mm
